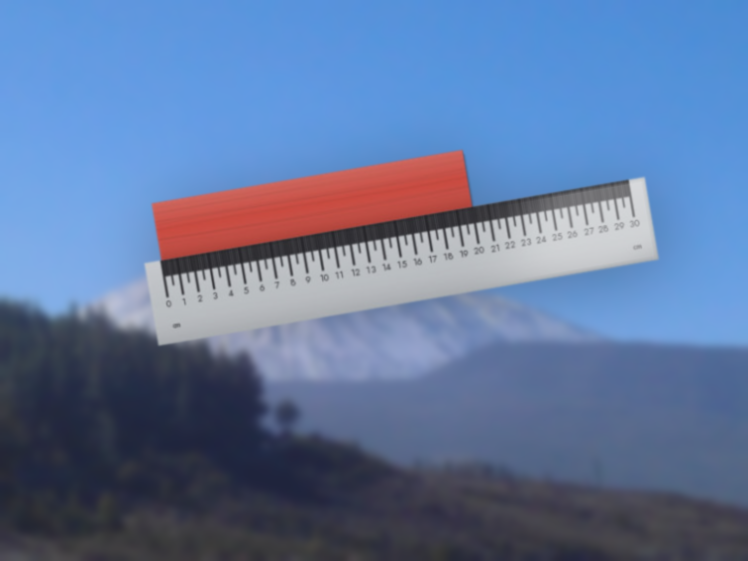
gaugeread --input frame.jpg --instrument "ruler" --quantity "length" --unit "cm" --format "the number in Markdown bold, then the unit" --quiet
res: **20** cm
